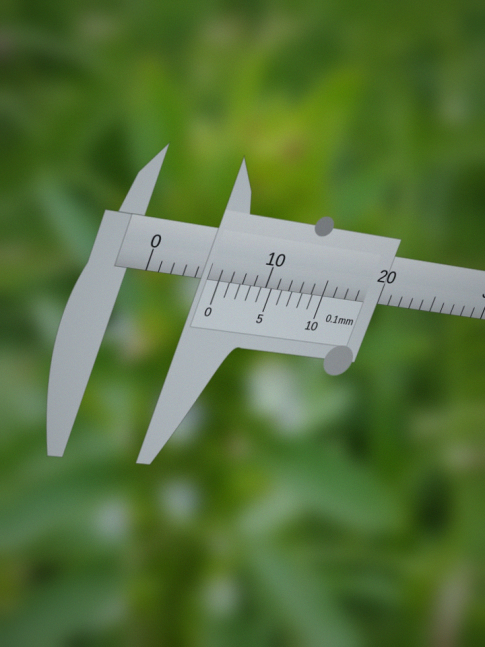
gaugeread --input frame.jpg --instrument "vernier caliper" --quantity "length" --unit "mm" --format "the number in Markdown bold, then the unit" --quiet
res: **6.0** mm
